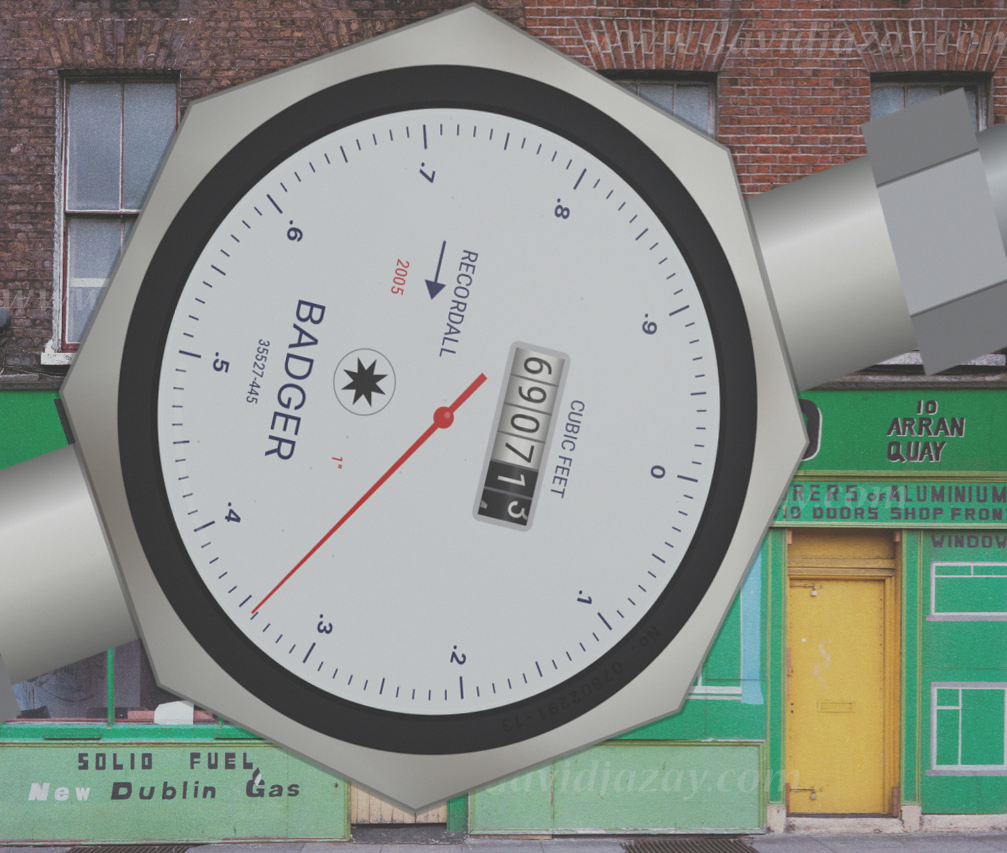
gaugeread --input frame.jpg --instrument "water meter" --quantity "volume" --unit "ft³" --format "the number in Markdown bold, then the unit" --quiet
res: **690713.34** ft³
